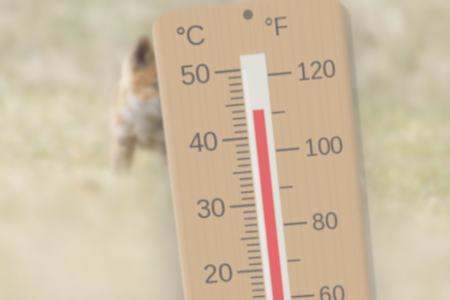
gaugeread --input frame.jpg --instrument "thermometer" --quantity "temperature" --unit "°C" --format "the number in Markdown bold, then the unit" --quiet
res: **44** °C
